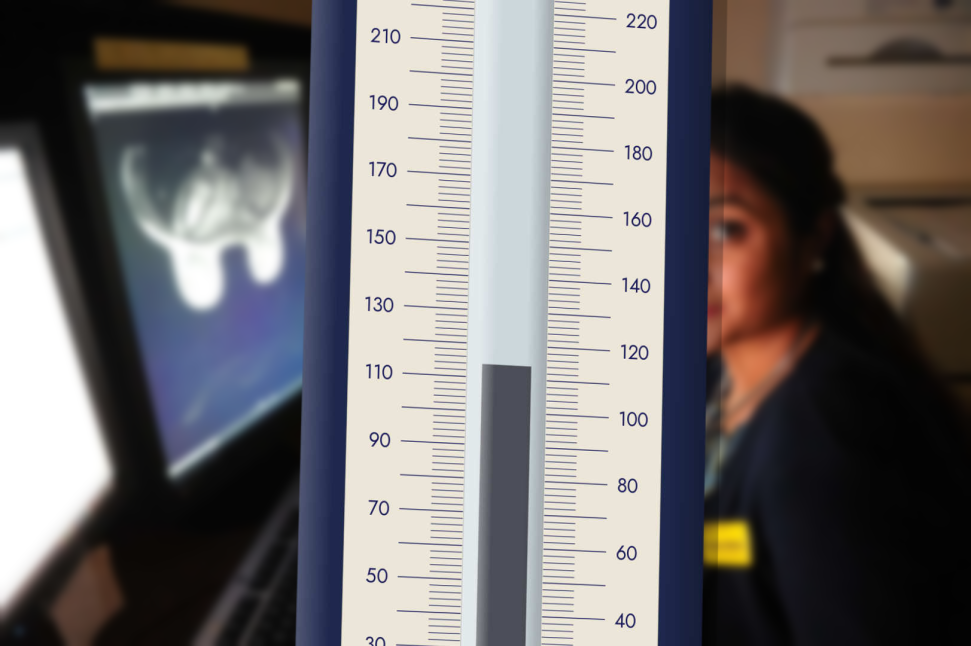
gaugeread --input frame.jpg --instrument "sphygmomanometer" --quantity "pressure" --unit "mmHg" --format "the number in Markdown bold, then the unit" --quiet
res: **114** mmHg
